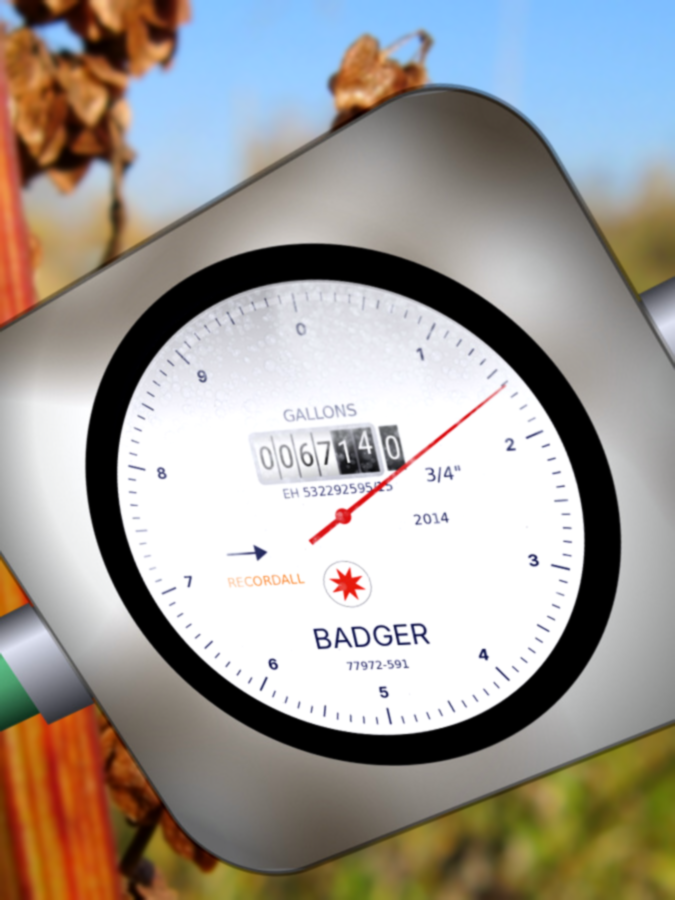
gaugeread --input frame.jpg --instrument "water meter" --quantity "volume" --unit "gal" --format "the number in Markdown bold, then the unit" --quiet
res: **67141.6** gal
